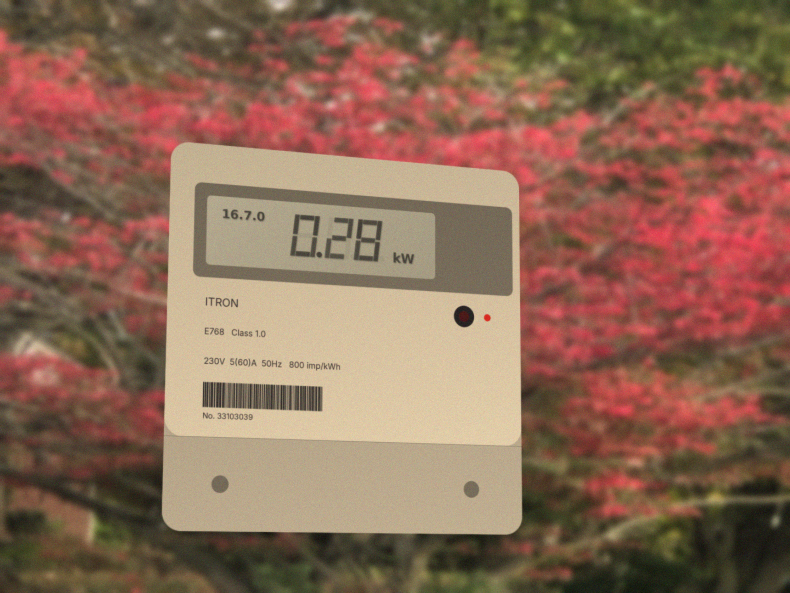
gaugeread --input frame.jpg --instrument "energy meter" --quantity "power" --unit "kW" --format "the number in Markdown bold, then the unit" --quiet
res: **0.28** kW
